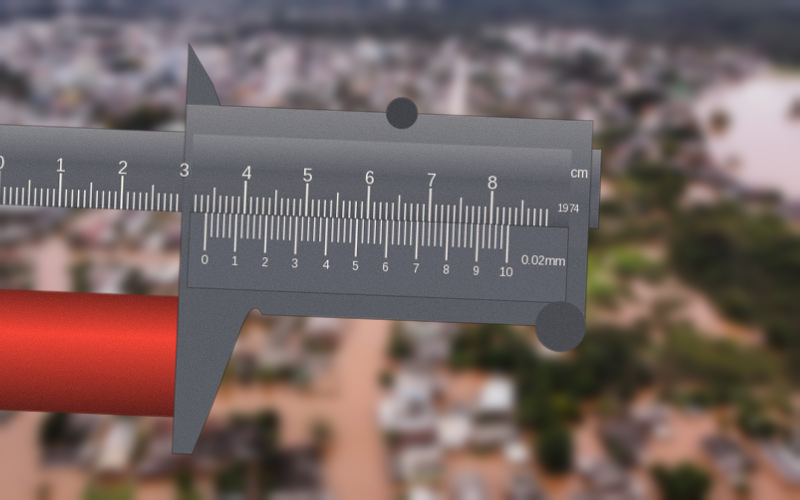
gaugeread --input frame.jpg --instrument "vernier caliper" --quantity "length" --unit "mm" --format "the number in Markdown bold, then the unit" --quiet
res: **33.8** mm
